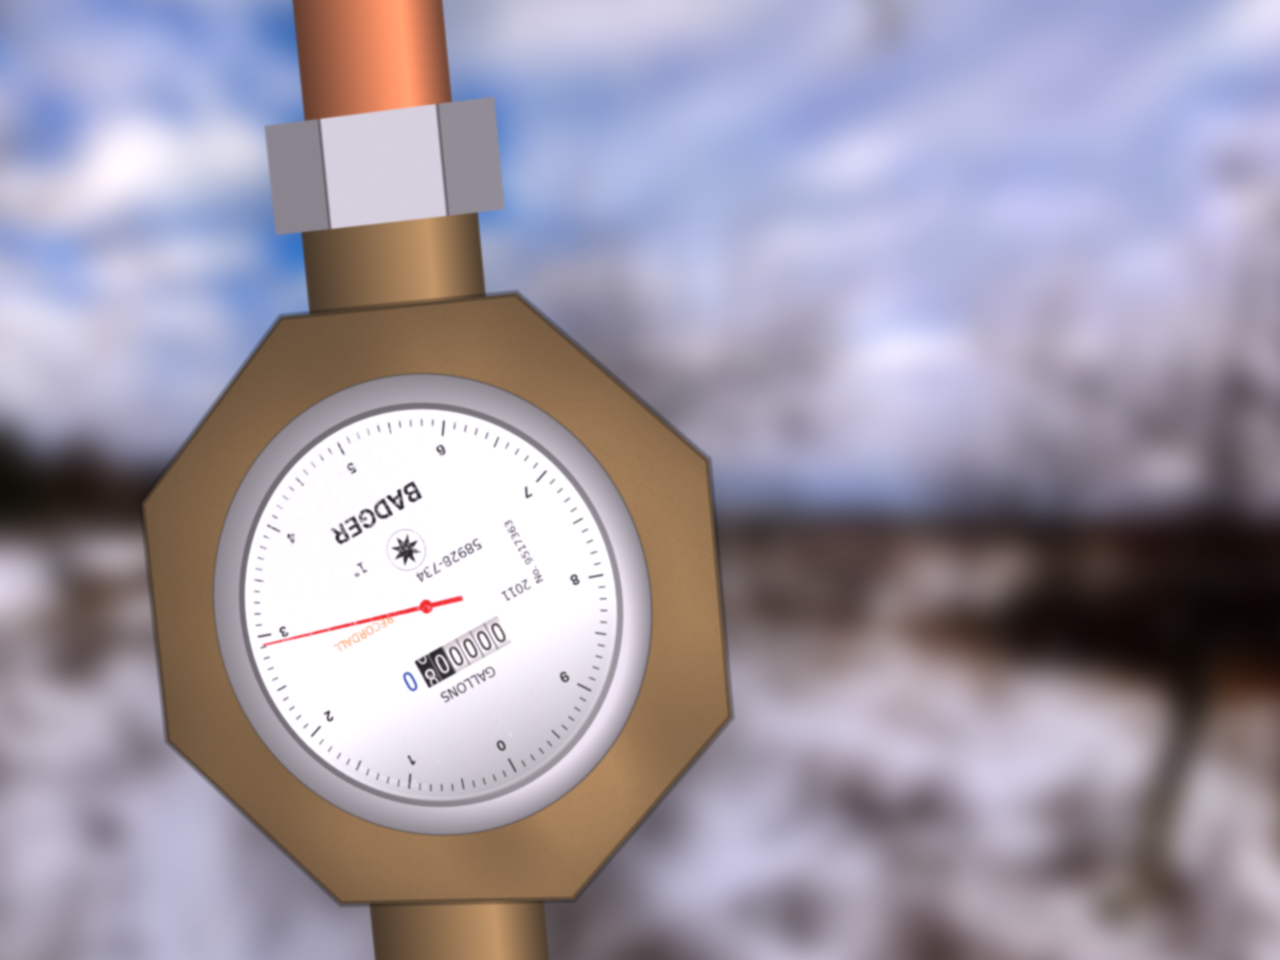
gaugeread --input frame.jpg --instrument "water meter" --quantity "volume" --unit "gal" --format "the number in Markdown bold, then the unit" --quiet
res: **82.9** gal
